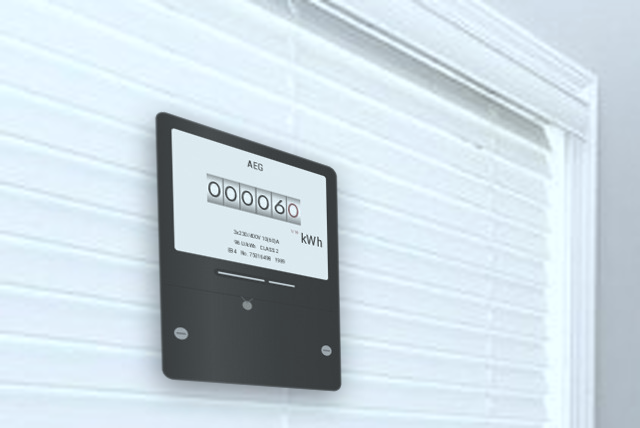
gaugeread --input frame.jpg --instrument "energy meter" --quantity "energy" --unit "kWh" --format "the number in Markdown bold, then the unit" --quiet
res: **6.0** kWh
